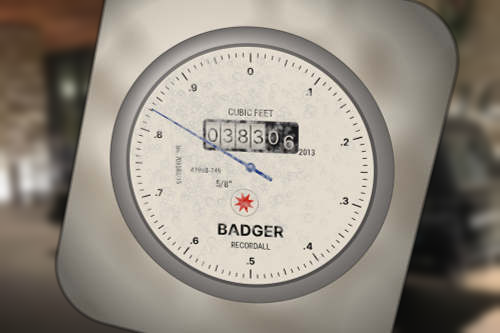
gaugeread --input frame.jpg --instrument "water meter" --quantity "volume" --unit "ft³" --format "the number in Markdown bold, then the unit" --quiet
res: **38305.83** ft³
